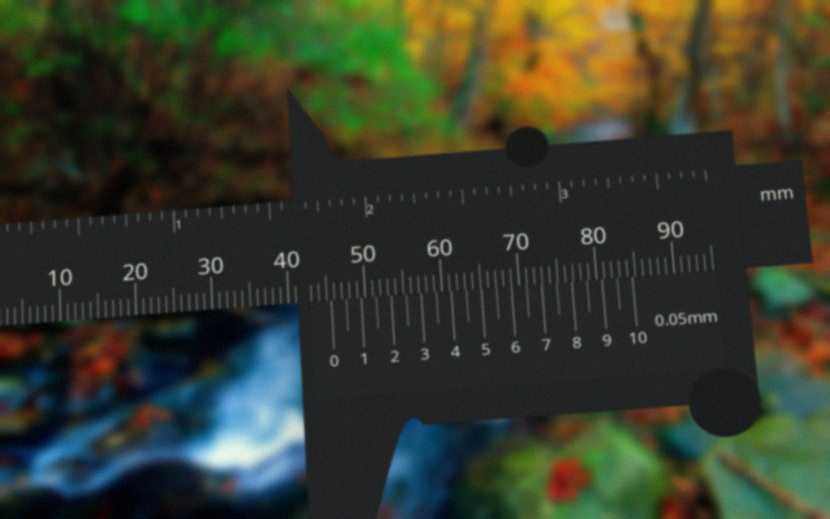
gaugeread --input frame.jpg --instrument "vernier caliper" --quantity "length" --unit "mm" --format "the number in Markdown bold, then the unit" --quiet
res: **45.6** mm
